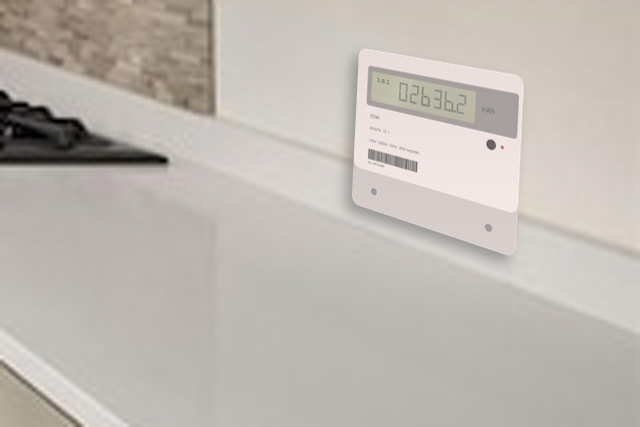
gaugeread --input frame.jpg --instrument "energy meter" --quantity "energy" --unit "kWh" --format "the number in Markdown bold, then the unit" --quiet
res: **2636.2** kWh
